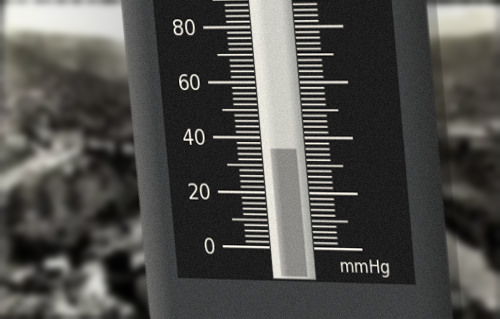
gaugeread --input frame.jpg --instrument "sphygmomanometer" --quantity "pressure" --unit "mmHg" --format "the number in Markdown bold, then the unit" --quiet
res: **36** mmHg
